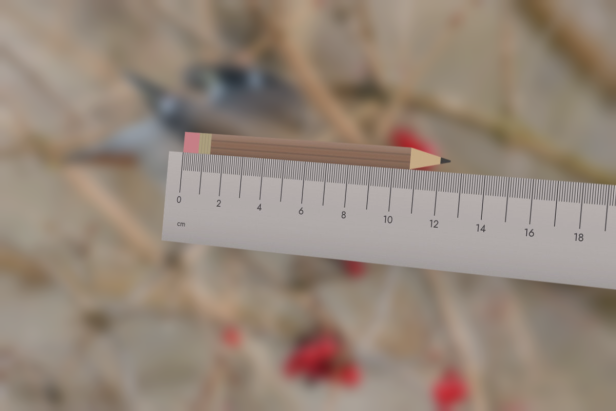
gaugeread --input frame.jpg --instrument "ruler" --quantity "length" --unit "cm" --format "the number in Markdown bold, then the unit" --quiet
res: **12.5** cm
